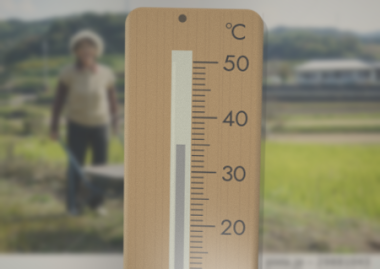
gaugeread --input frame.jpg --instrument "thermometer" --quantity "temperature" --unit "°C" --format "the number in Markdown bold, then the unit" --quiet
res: **35** °C
